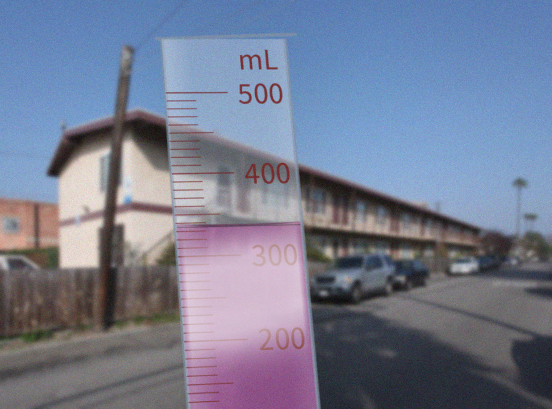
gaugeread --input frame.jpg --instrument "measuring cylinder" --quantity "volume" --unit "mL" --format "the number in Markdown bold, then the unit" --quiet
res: **335** mL
